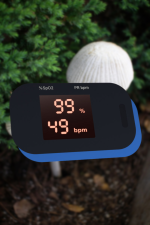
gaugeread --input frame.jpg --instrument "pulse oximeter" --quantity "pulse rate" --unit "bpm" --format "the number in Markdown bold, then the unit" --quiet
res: **49** bpm
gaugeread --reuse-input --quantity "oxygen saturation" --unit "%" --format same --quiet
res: **99** %
